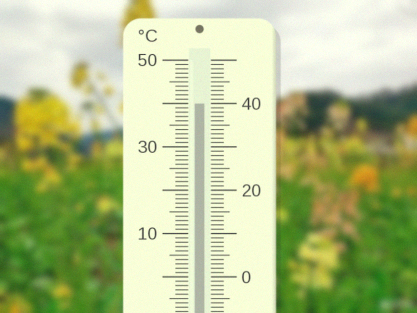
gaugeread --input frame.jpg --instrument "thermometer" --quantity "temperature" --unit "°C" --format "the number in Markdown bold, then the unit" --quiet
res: **40** °C
